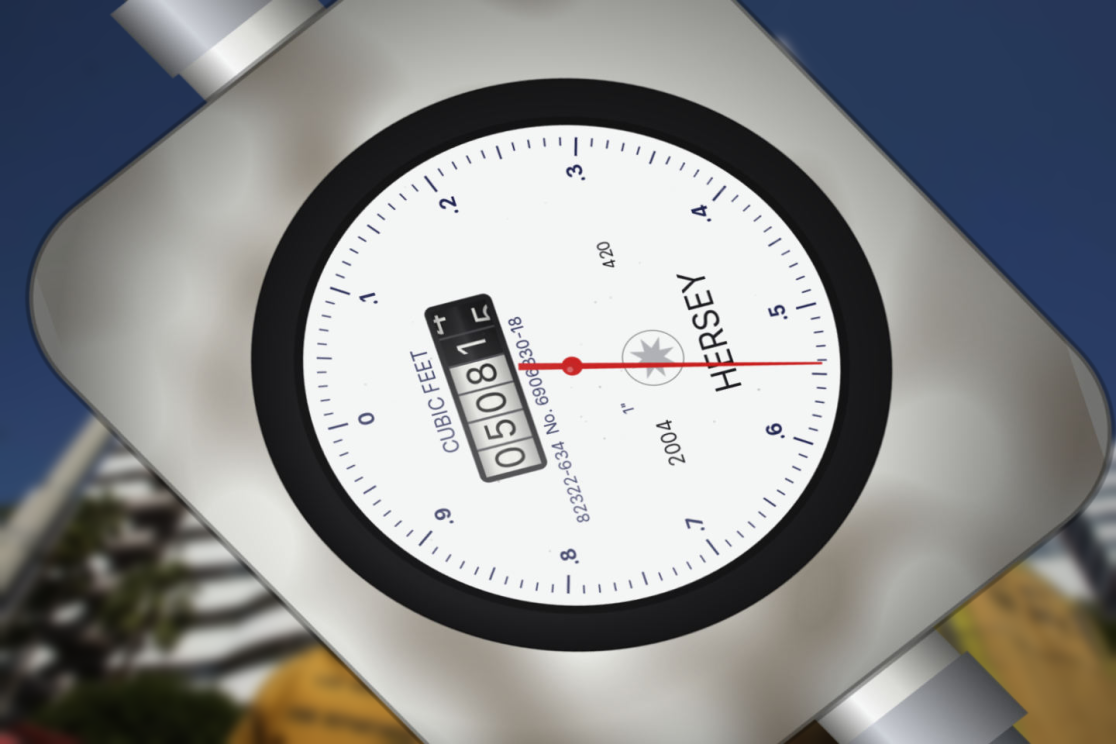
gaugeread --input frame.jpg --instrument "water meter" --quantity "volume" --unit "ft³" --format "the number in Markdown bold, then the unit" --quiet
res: **50814.54** ft³
